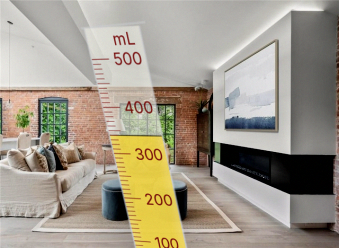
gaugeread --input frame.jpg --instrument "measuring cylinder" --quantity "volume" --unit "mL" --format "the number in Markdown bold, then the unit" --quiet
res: **340** mL
